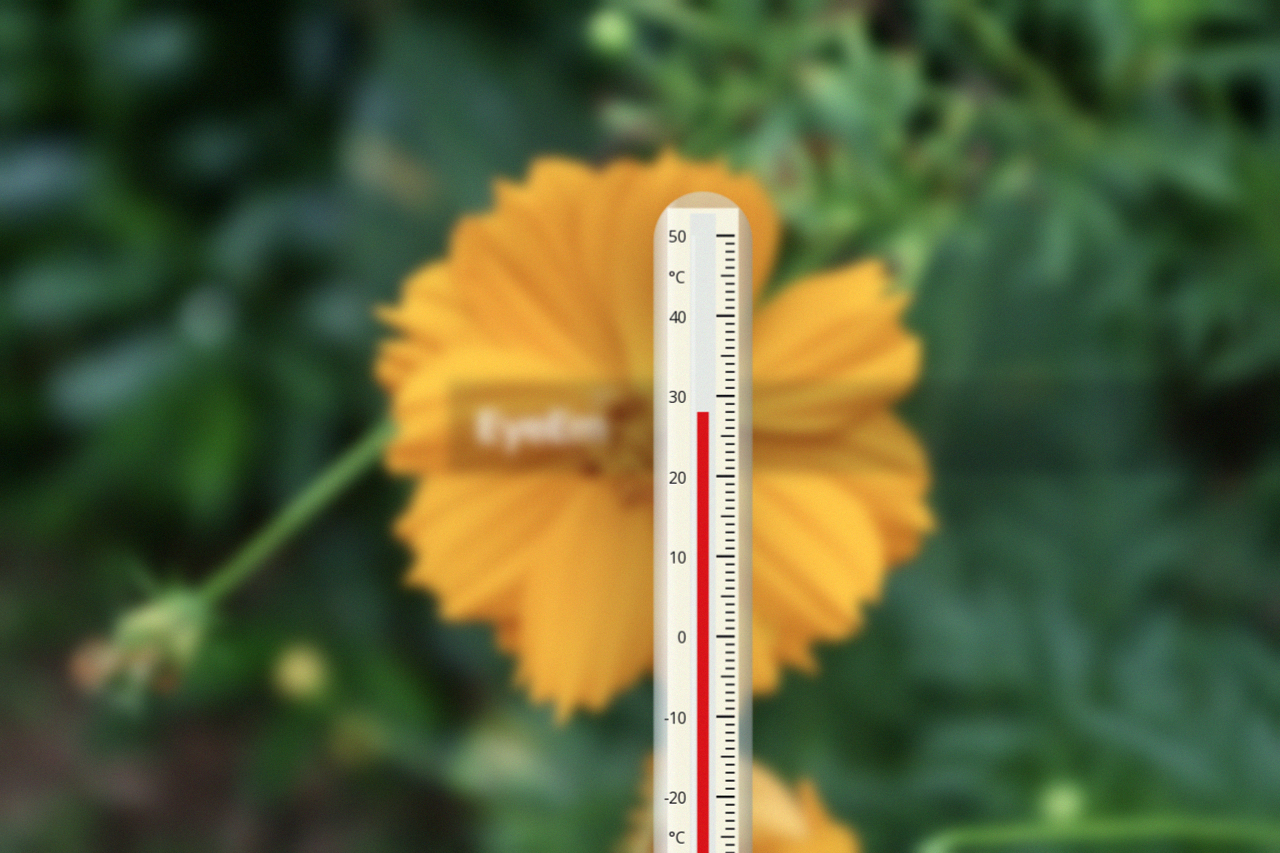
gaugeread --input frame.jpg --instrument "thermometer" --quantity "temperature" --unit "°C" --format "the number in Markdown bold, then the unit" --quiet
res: **28** °C
